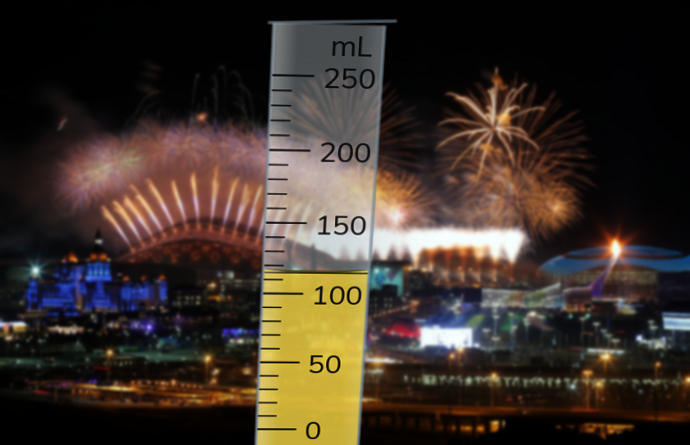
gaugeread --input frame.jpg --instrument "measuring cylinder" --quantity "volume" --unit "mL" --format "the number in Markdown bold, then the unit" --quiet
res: **115** mL
